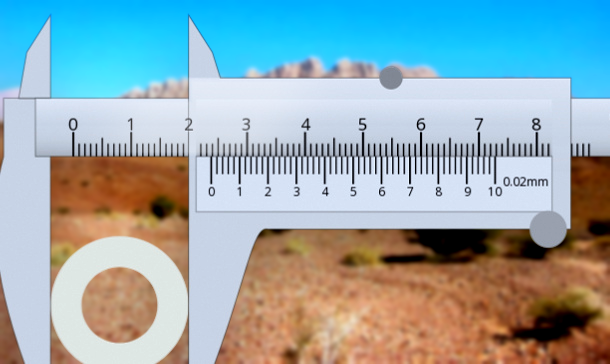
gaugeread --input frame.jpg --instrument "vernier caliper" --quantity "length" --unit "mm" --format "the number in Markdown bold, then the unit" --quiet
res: **23.8** mm
